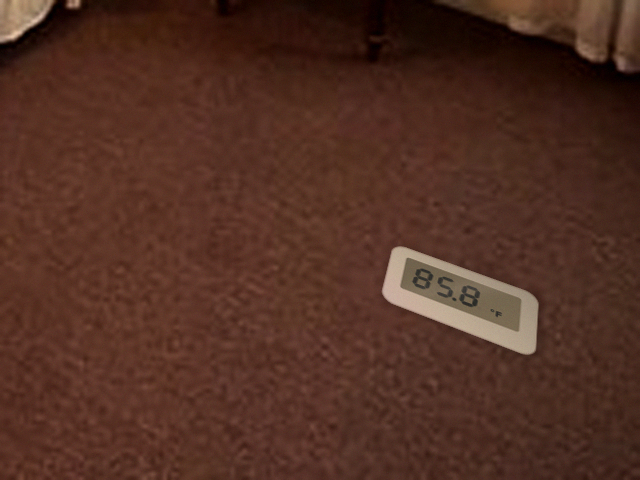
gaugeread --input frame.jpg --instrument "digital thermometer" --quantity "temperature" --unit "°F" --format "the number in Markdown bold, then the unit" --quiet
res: **85.8** °F
